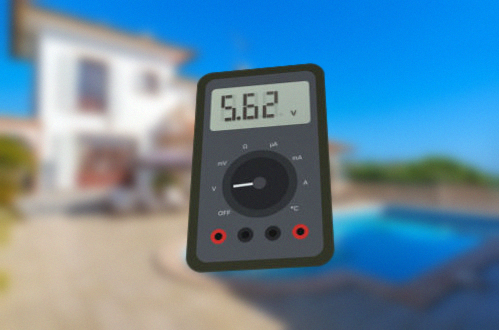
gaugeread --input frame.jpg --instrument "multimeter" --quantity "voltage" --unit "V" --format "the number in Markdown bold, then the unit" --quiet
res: **5.62** V
